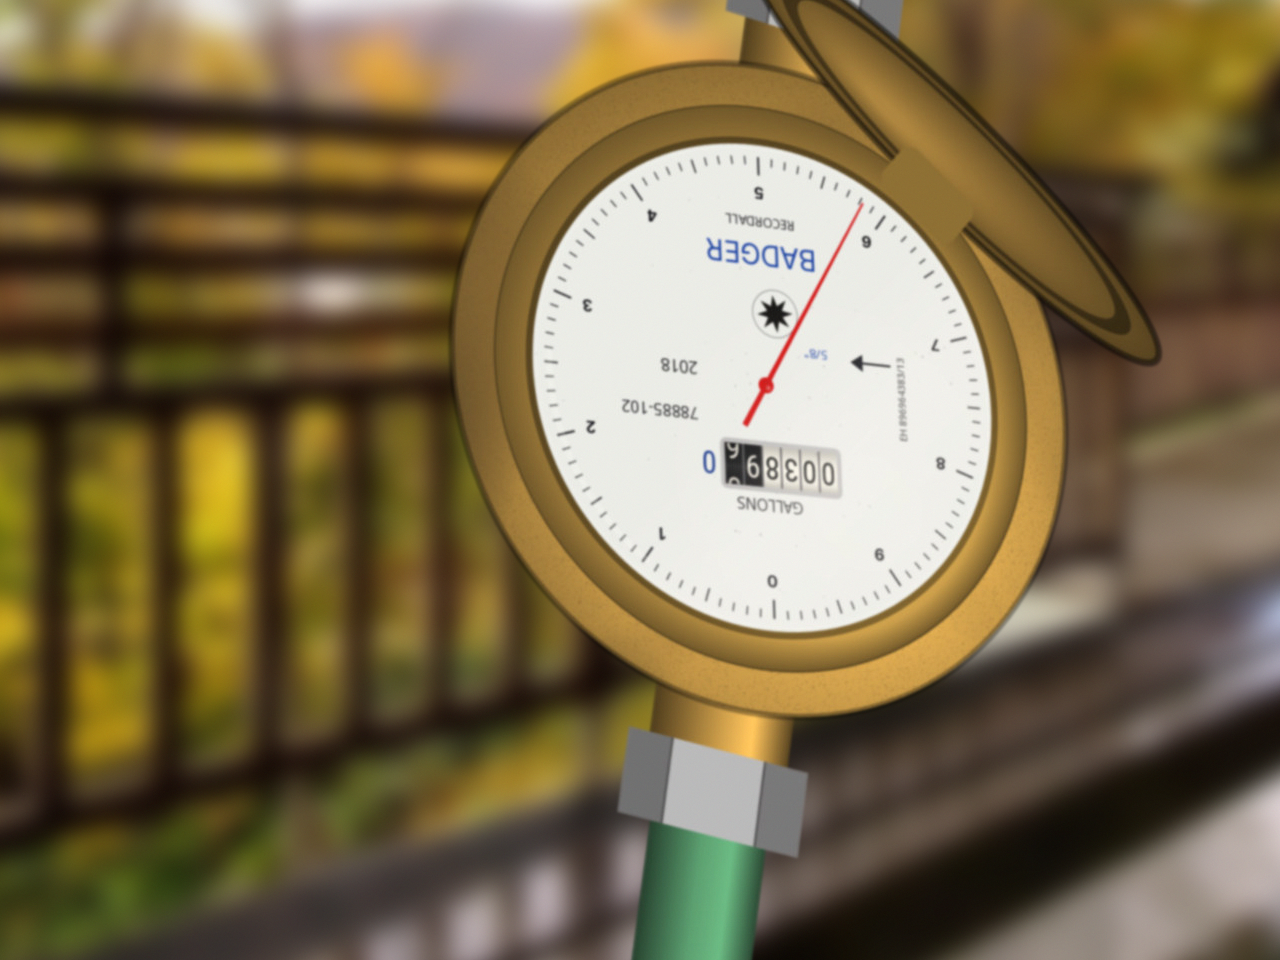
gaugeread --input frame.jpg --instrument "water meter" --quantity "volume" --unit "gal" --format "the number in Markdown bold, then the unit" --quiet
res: **38955.8** gal
